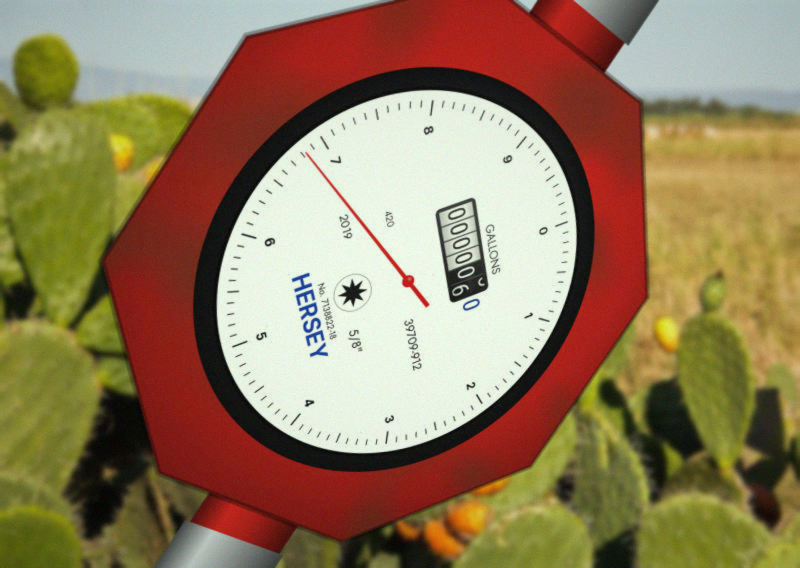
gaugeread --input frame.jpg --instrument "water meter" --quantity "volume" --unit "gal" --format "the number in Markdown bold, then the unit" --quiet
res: **56.8** gal
